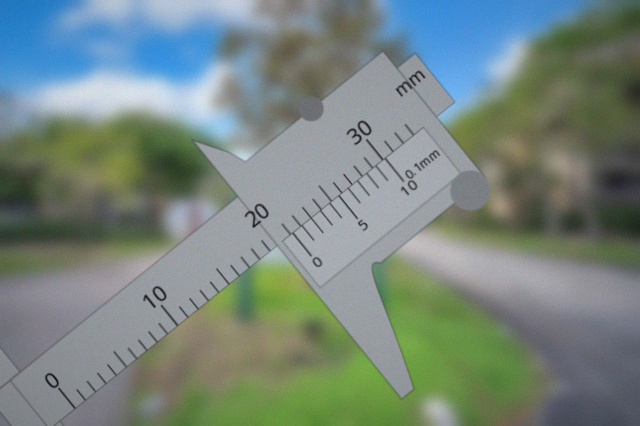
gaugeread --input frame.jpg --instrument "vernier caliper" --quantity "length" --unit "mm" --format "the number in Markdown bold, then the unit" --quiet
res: **21.2** mm
